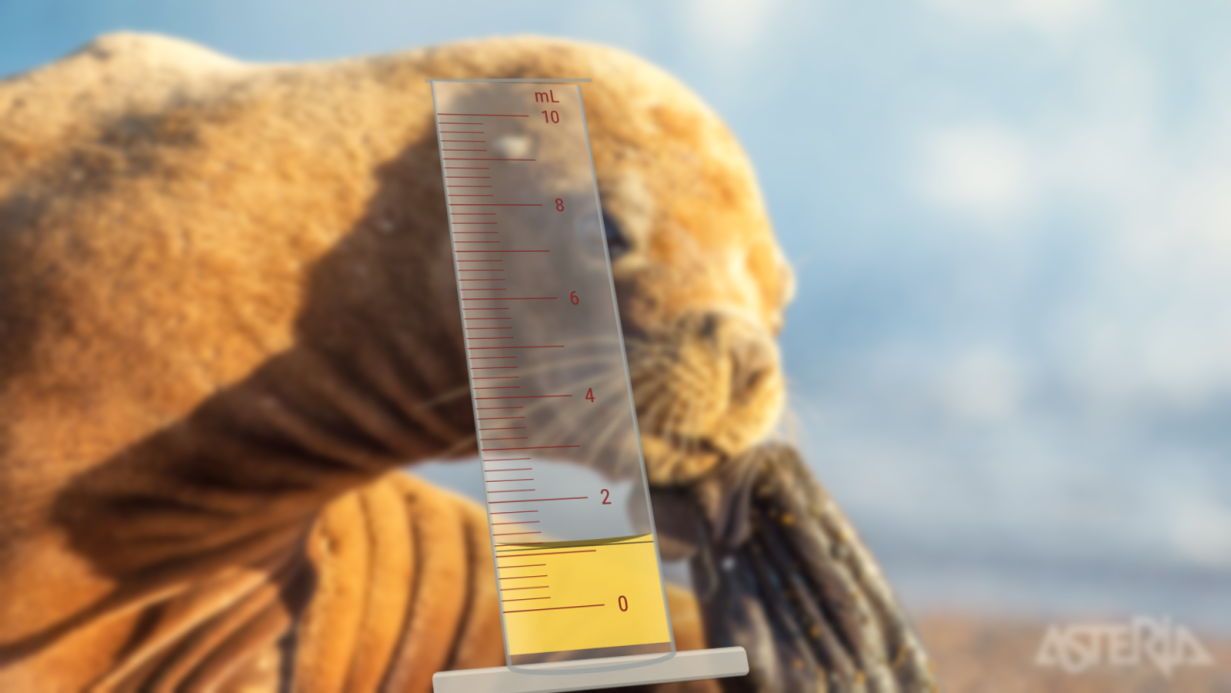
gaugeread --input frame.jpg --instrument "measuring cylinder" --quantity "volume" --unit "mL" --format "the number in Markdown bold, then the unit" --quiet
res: **1.1** mL
